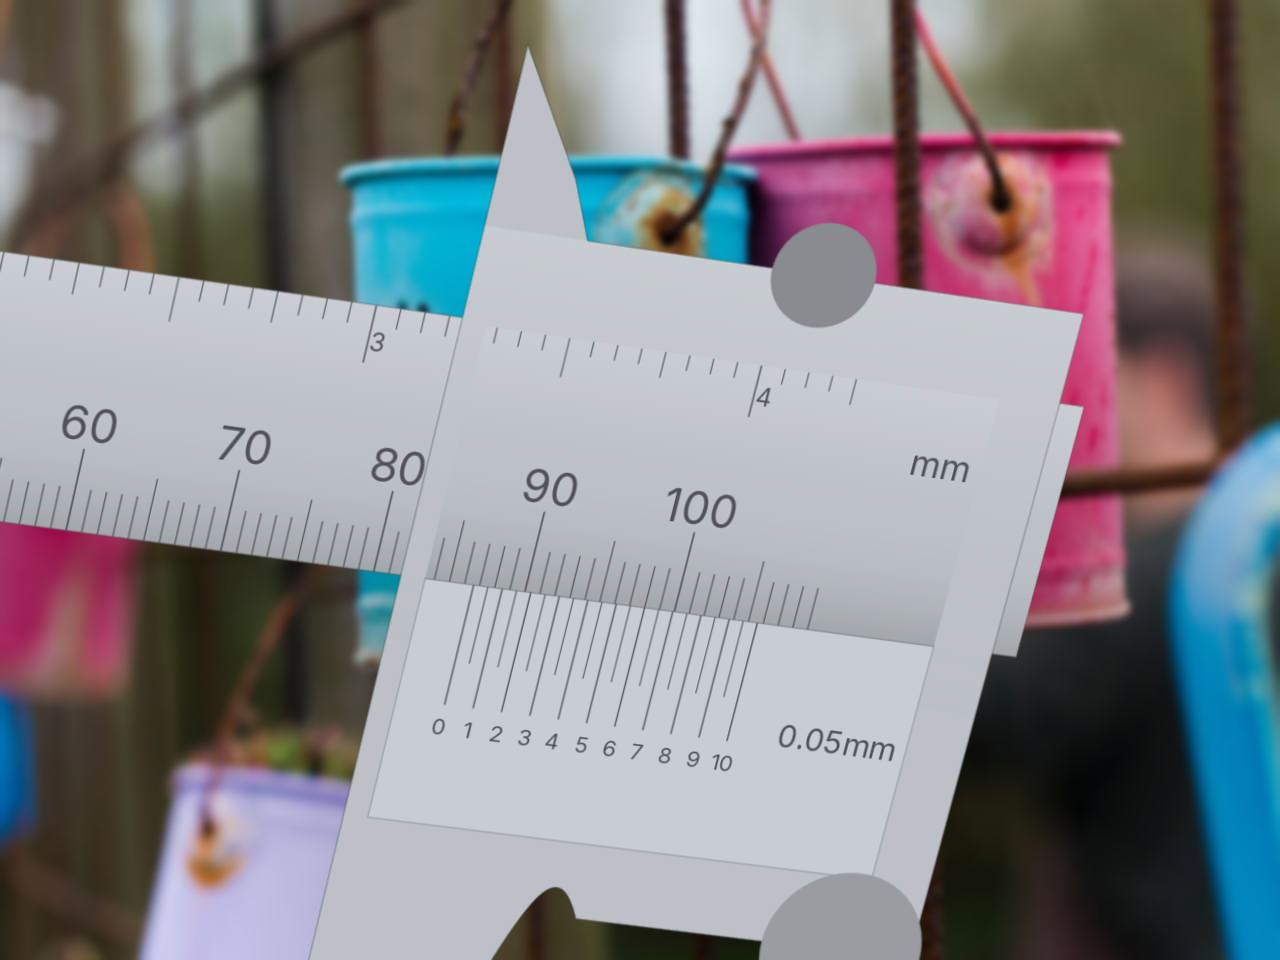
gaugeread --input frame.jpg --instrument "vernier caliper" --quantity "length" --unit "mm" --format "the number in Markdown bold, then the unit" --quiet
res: **86.6** mm
